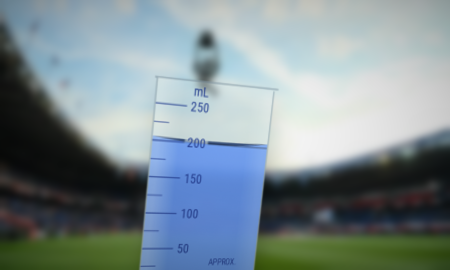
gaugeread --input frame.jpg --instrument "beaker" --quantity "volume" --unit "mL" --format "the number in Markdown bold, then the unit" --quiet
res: **200** mL
